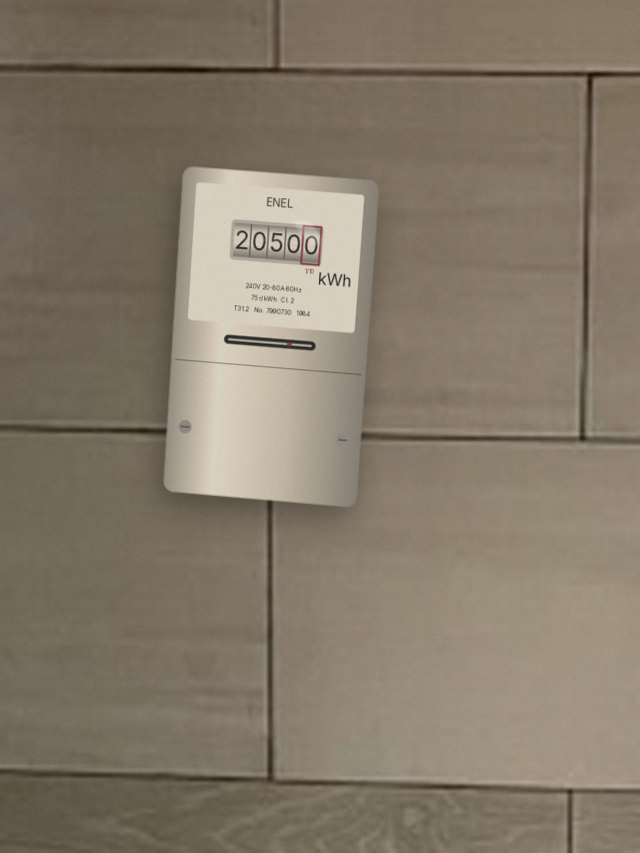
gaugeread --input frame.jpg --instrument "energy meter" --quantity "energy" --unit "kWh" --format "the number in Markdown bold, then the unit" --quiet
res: **2050.0** kWh
